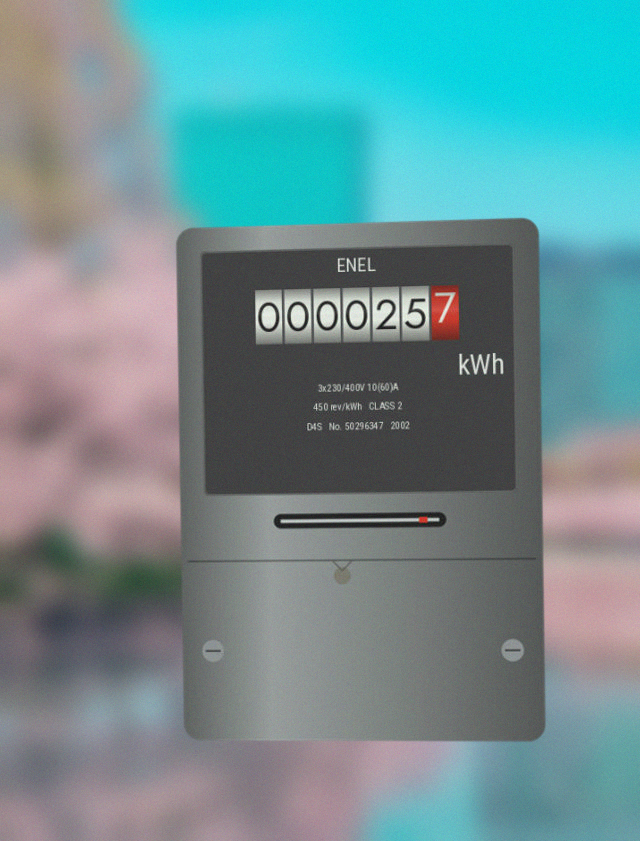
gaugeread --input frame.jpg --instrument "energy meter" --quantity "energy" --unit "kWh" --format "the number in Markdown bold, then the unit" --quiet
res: **25.7** kWh
